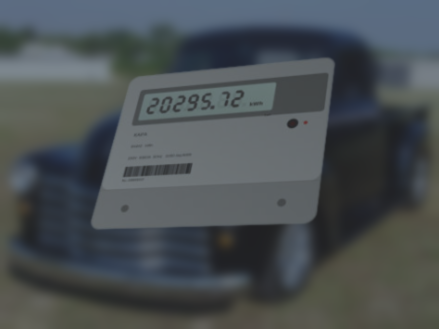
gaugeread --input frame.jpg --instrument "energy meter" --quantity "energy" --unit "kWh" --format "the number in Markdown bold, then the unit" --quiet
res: **20295.72** kWh
